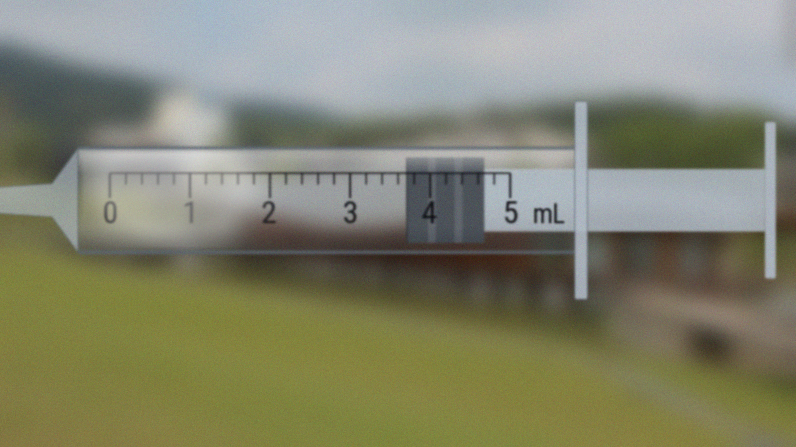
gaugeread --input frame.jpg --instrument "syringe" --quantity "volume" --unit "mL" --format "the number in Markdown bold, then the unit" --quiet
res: **3.7** mL
